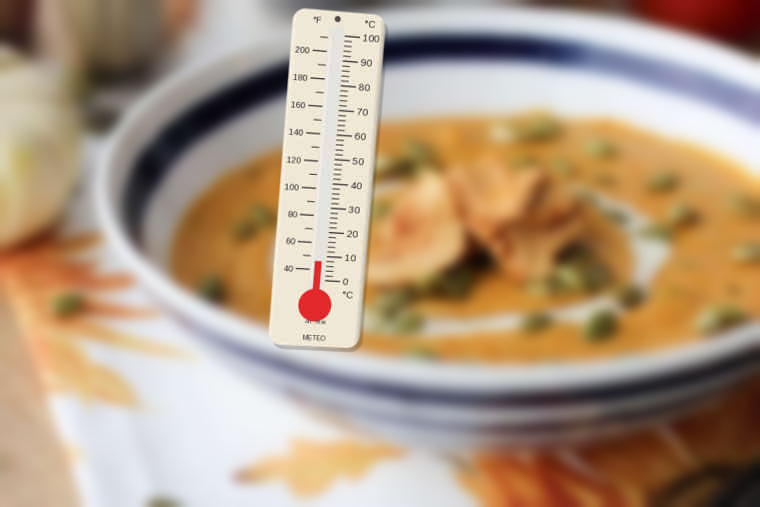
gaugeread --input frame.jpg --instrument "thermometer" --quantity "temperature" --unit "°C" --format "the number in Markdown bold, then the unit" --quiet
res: **8** °C
